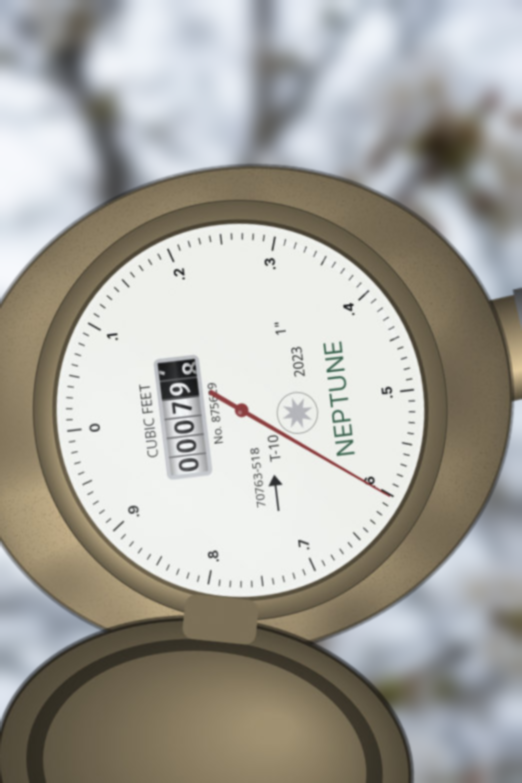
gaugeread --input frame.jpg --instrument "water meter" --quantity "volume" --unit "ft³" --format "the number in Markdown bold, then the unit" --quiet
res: **797.60** ft³
